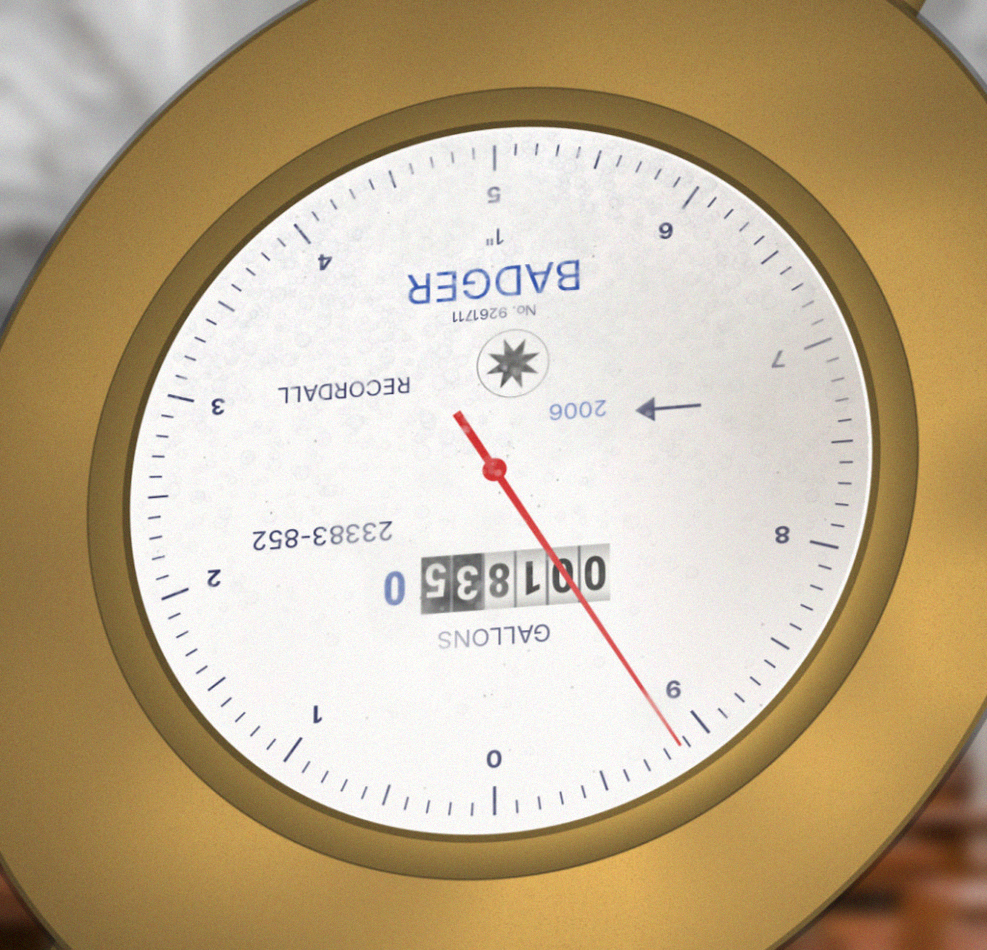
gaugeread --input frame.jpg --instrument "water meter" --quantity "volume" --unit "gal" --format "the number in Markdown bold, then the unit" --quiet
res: **18349.1** gal
